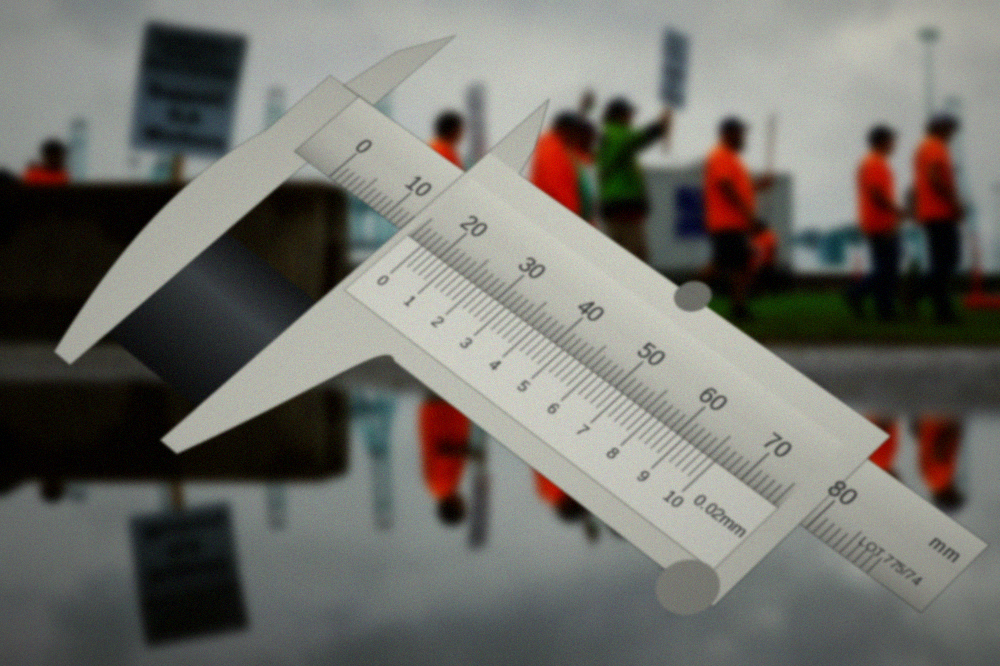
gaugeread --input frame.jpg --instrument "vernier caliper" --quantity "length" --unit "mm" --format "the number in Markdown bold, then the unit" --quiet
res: **17.0** mm
